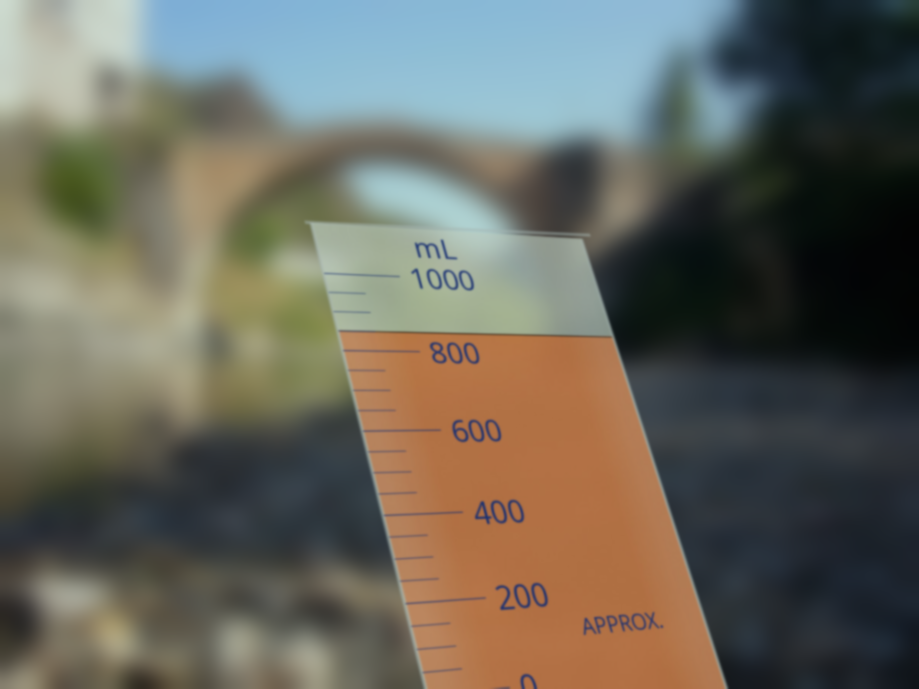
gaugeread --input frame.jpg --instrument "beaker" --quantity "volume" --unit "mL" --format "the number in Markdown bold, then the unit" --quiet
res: **850** mL
